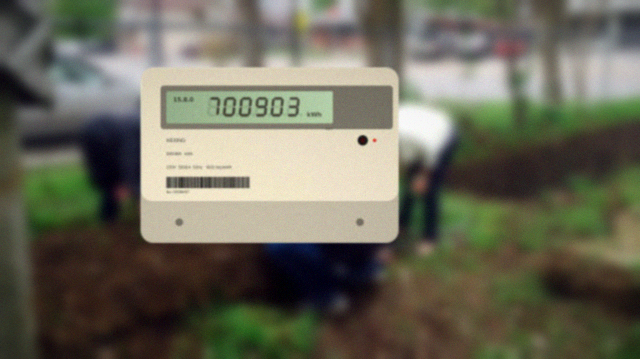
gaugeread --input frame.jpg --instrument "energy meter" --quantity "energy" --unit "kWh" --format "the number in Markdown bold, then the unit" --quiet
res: **700903** kWh
